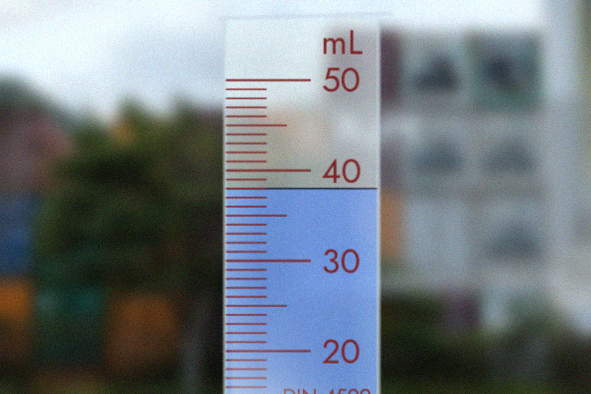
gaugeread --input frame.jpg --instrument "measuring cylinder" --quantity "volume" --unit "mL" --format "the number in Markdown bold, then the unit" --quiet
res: **38** mL
